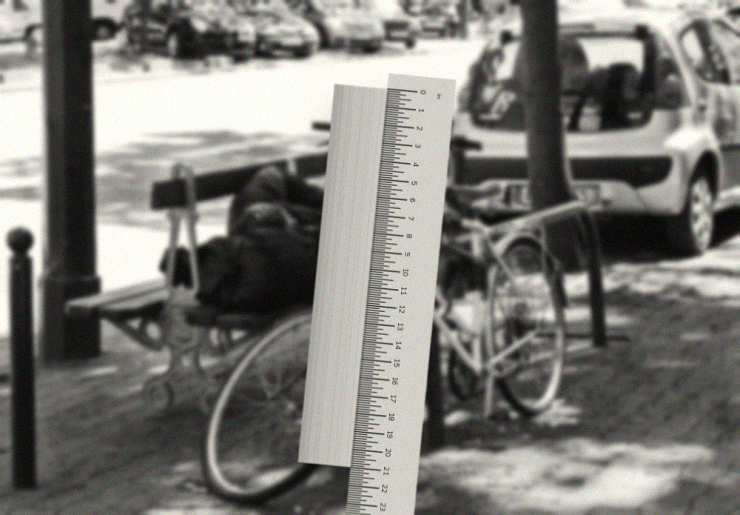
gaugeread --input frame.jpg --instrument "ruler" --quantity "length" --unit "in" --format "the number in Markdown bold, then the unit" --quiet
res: **21** in
